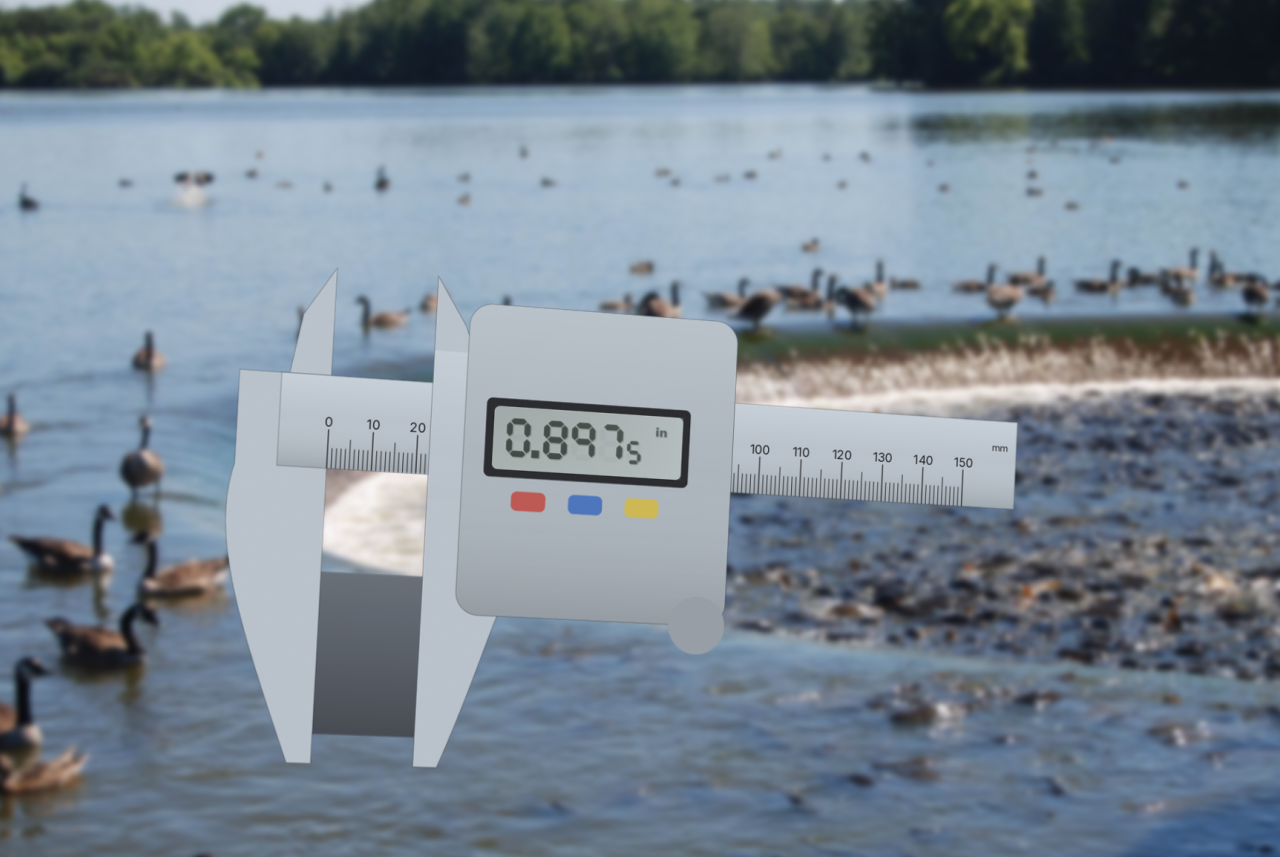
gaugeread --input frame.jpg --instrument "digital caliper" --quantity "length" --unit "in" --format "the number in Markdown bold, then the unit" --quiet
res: **0.8975** in
